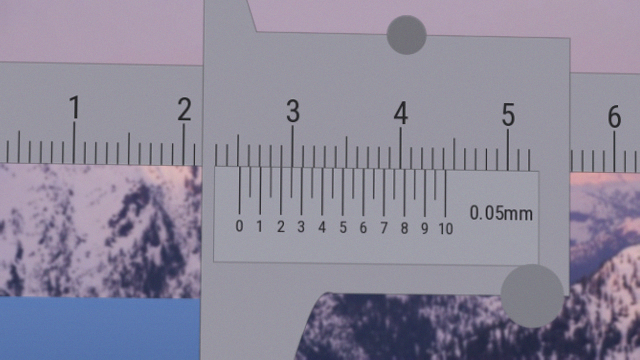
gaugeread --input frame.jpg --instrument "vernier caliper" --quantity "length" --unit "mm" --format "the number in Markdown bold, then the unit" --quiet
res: **25.2** mm
